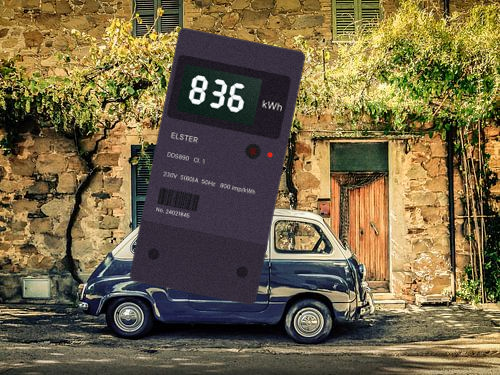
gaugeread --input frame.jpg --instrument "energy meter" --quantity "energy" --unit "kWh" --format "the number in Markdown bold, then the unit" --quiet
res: **836** kWh
